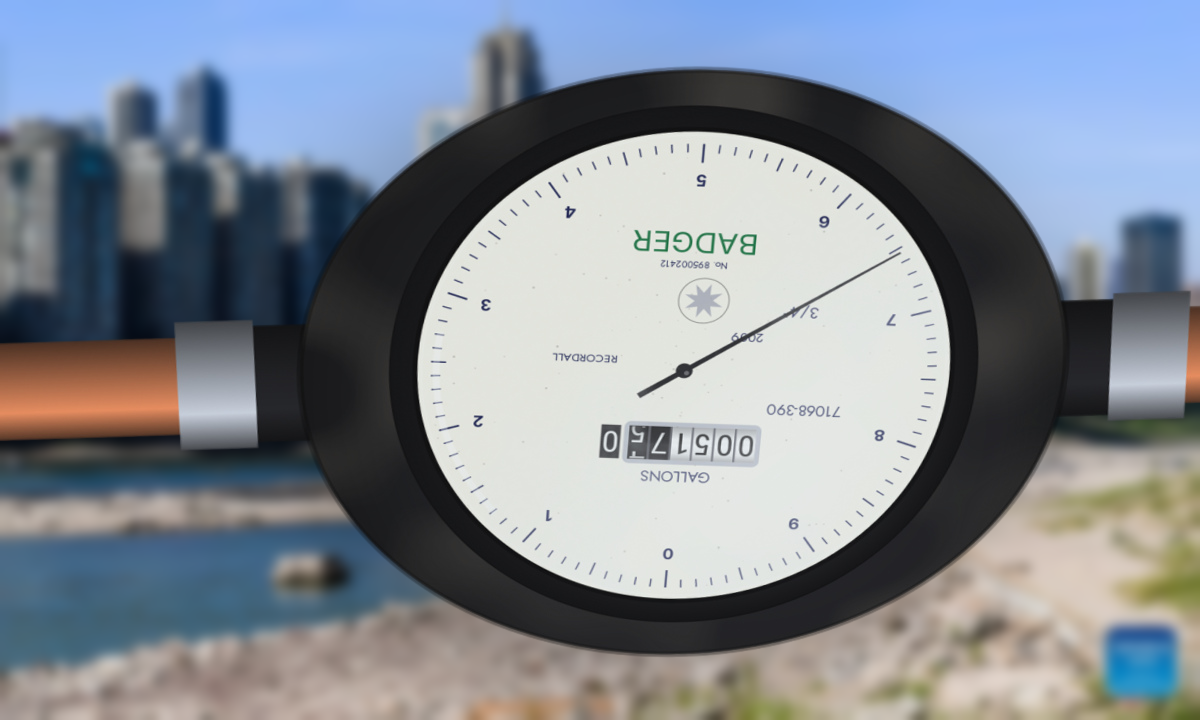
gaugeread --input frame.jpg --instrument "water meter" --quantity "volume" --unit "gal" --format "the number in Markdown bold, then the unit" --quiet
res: **51746.5** gal
